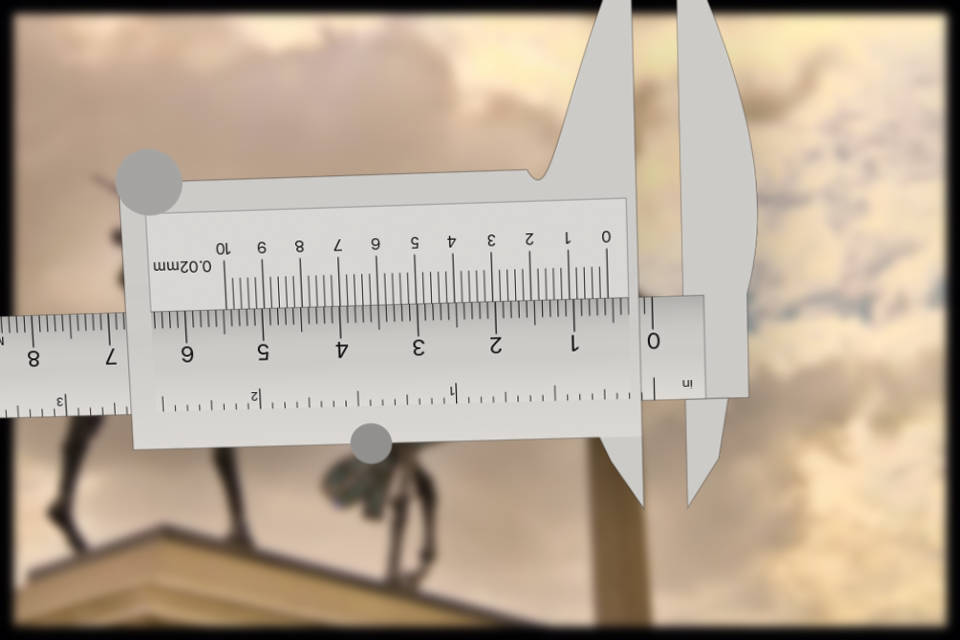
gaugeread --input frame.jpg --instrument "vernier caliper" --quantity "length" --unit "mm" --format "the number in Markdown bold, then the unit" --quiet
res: **5.6** mm
